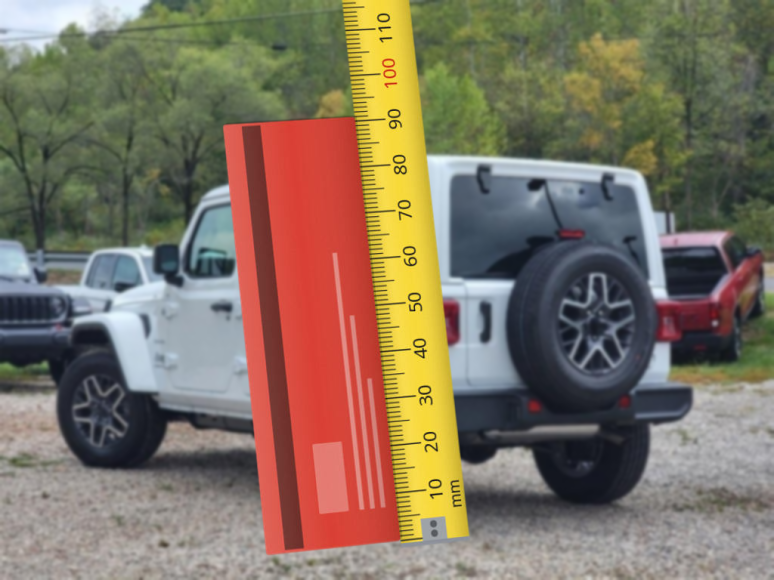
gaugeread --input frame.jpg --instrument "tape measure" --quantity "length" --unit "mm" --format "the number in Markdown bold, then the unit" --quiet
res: **91** mm
